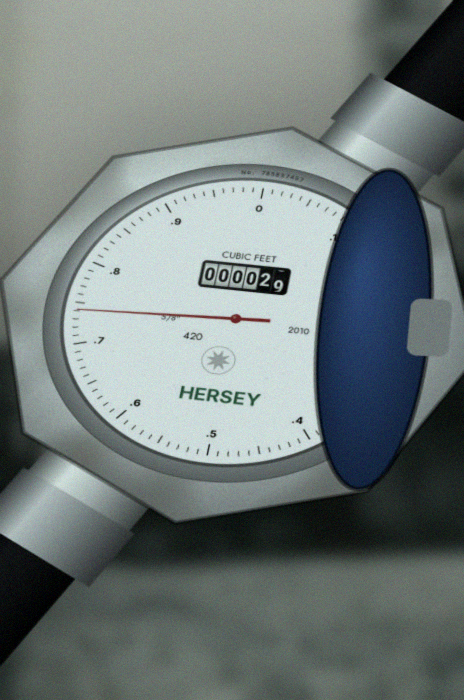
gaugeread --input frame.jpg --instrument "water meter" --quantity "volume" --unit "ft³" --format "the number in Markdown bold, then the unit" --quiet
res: **28.74** ft³
